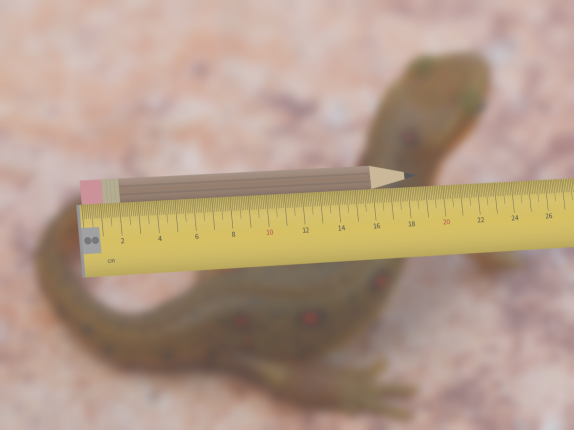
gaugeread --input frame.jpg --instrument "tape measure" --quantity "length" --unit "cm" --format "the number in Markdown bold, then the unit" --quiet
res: **18.5** cm
